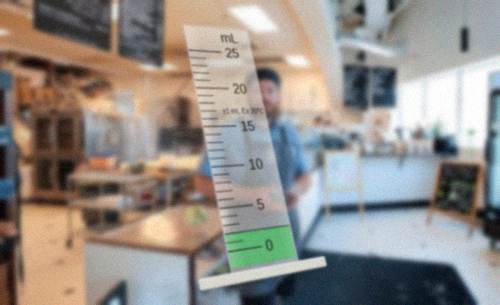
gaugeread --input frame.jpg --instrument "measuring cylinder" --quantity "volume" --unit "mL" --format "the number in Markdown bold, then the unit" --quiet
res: **2** mL
